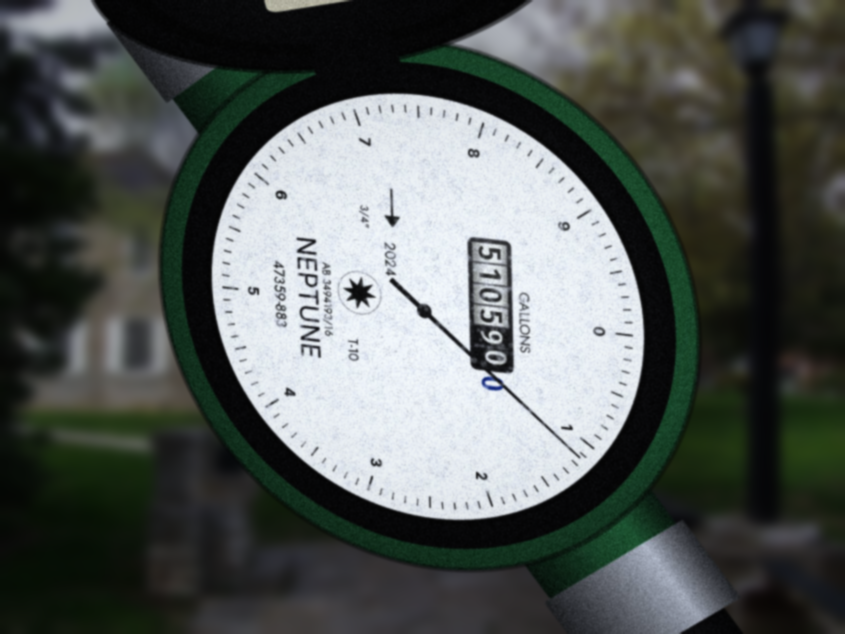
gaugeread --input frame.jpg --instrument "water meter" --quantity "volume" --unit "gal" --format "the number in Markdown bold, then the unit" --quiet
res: **5105901.1** gal
